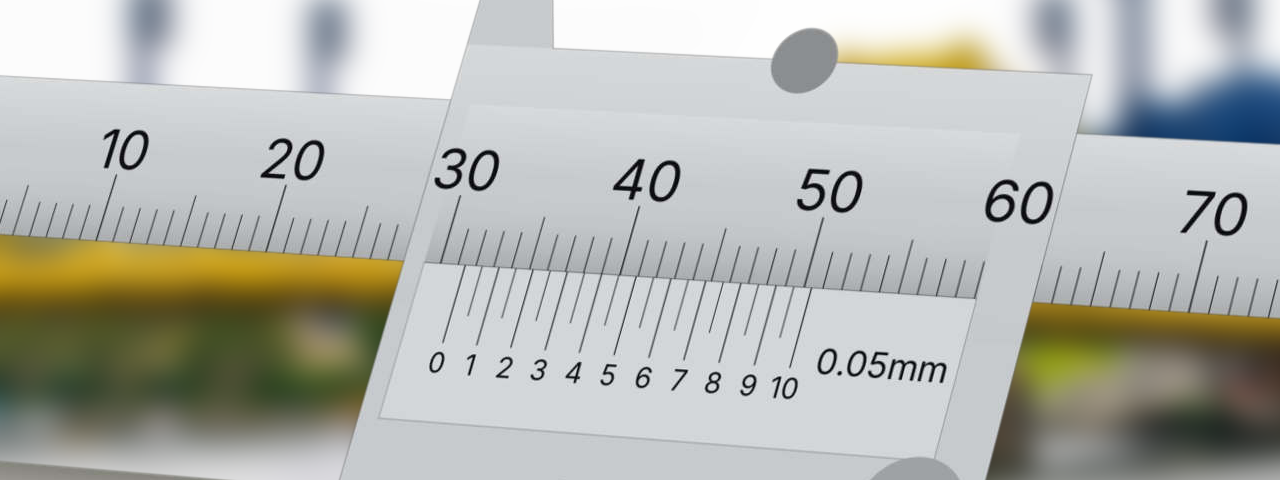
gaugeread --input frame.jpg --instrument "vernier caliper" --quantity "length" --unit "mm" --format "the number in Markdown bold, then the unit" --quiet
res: **31.4** mm
